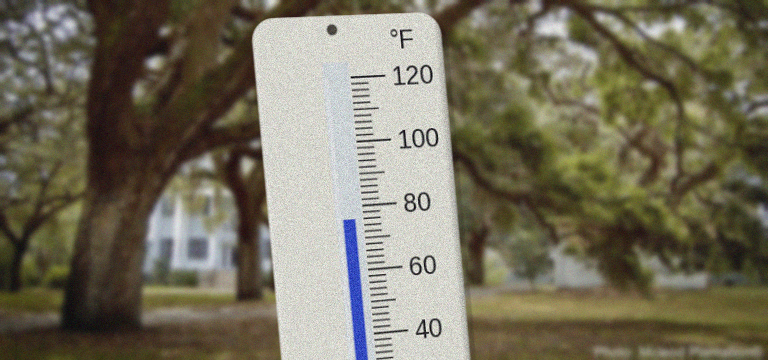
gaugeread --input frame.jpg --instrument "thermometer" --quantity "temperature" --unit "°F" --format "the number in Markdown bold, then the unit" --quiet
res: **76** °F
